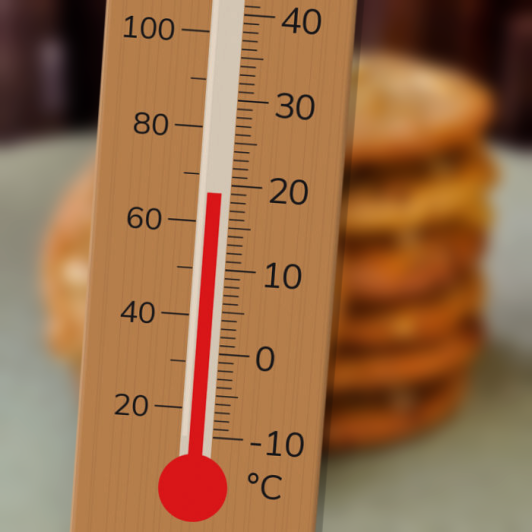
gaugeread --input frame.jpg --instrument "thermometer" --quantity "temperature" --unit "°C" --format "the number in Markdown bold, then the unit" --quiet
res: **19** °C
